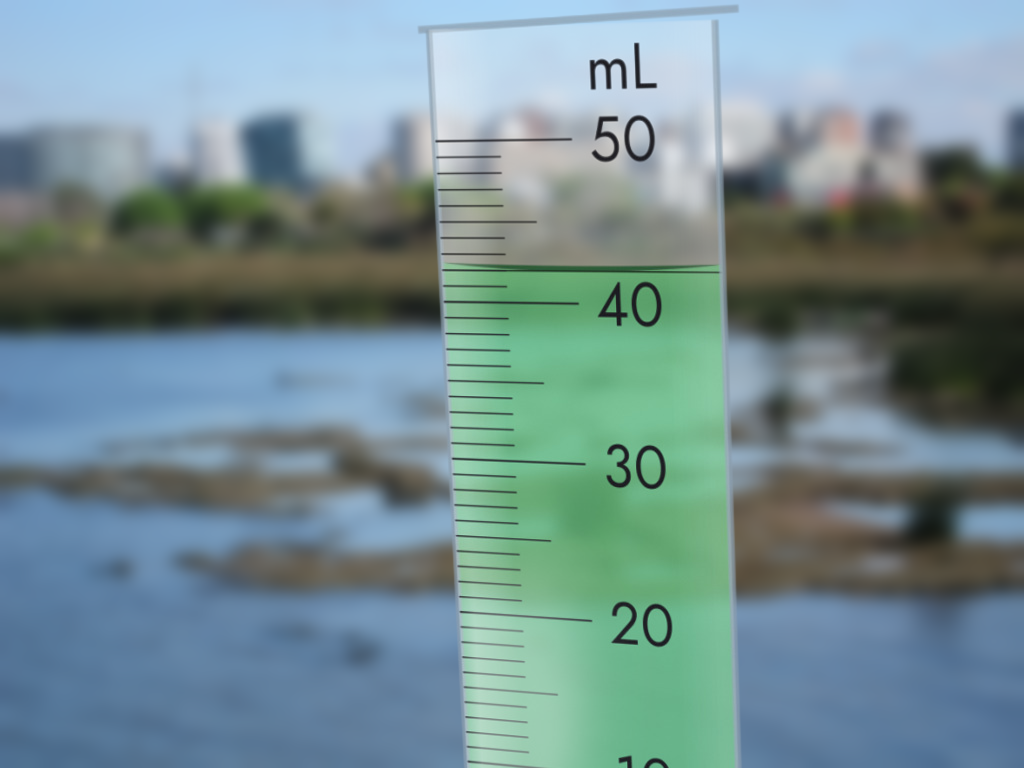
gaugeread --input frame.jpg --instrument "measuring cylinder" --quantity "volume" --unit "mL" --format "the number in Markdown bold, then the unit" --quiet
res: **42** mL
